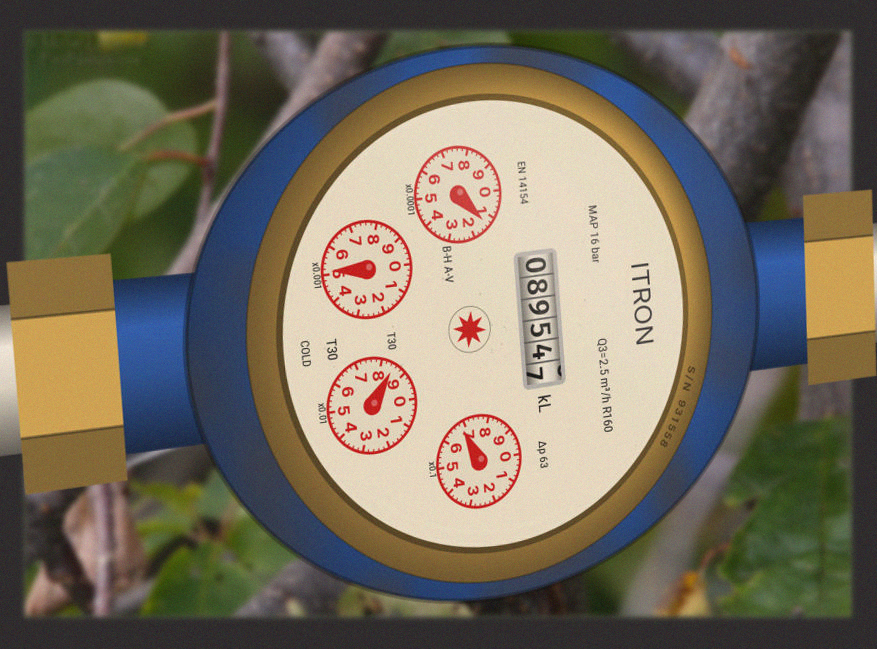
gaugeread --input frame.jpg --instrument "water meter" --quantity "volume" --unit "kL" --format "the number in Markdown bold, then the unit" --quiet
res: **89546.6851** kL
